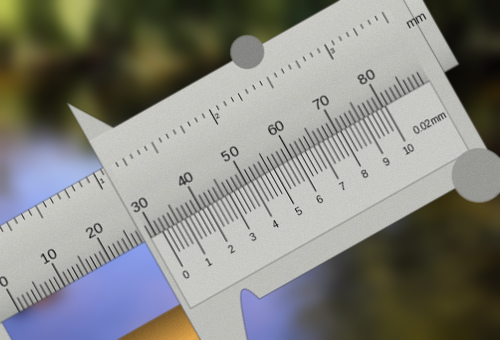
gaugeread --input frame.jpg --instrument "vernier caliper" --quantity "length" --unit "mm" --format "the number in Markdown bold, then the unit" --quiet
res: **31.5** mm
